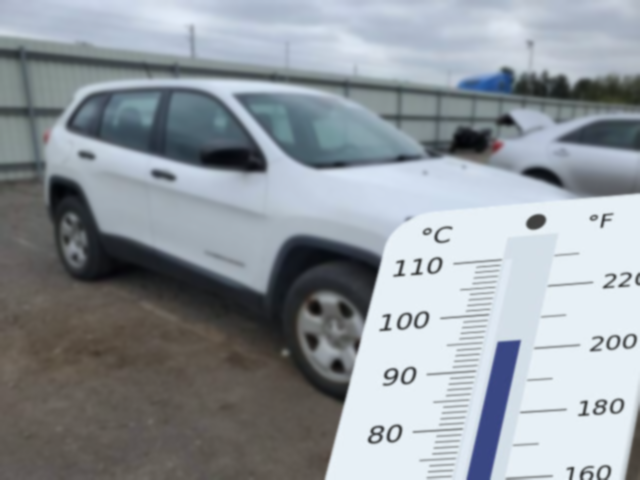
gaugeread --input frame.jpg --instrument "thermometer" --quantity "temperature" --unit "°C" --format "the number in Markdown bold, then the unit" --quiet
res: **95** °C
